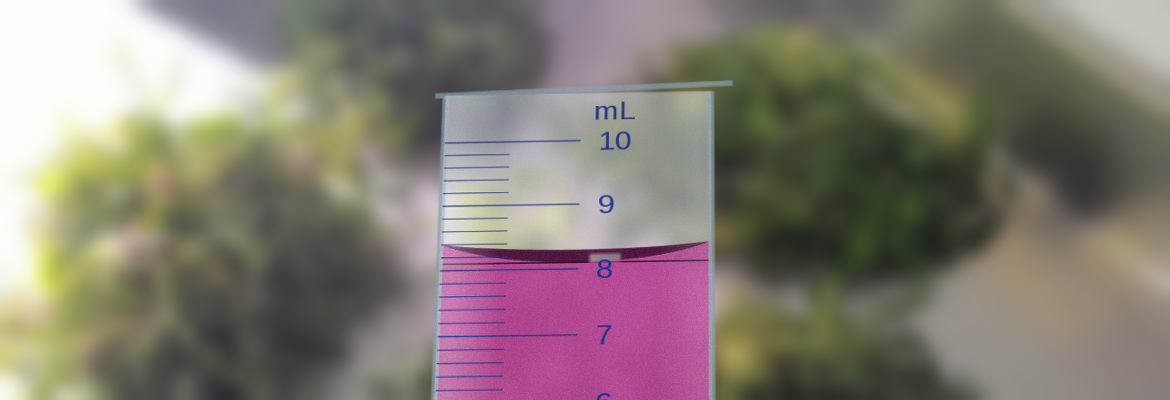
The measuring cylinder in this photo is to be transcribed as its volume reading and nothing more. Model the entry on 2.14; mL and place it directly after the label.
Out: 8.1; mL
